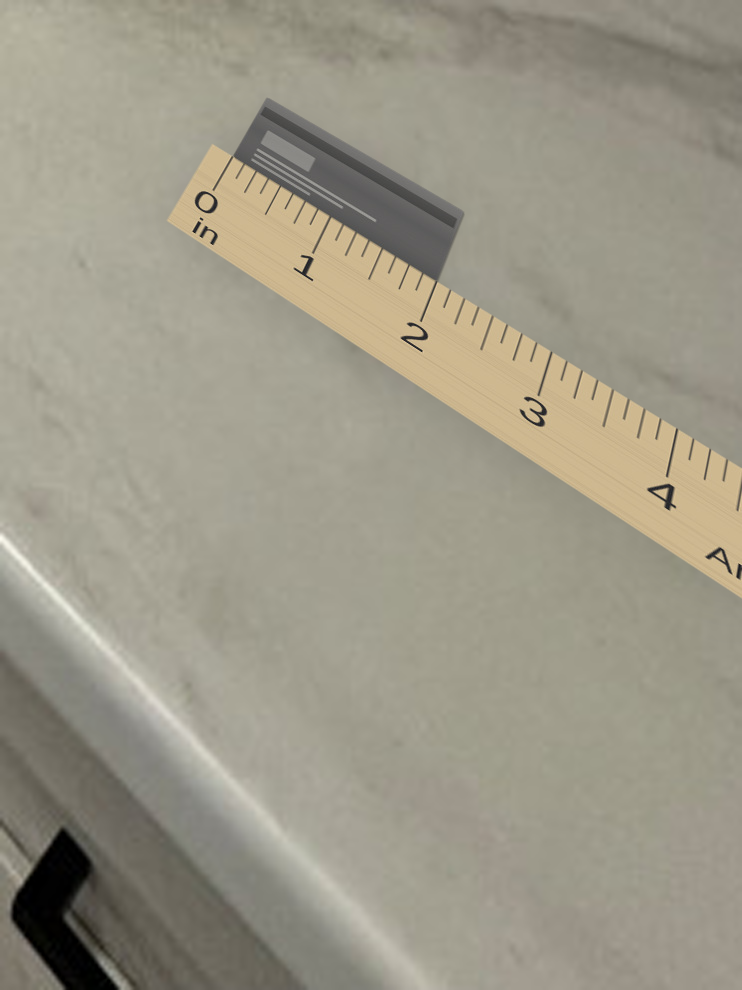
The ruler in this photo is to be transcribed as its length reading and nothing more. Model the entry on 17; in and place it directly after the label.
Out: 2; in
